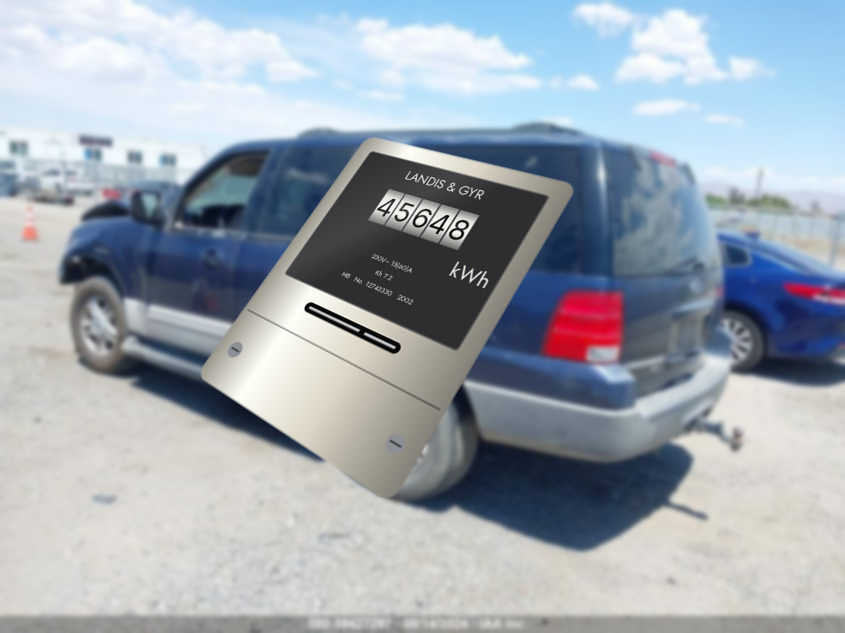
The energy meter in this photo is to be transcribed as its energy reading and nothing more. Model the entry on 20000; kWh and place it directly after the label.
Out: 45648; kWh
